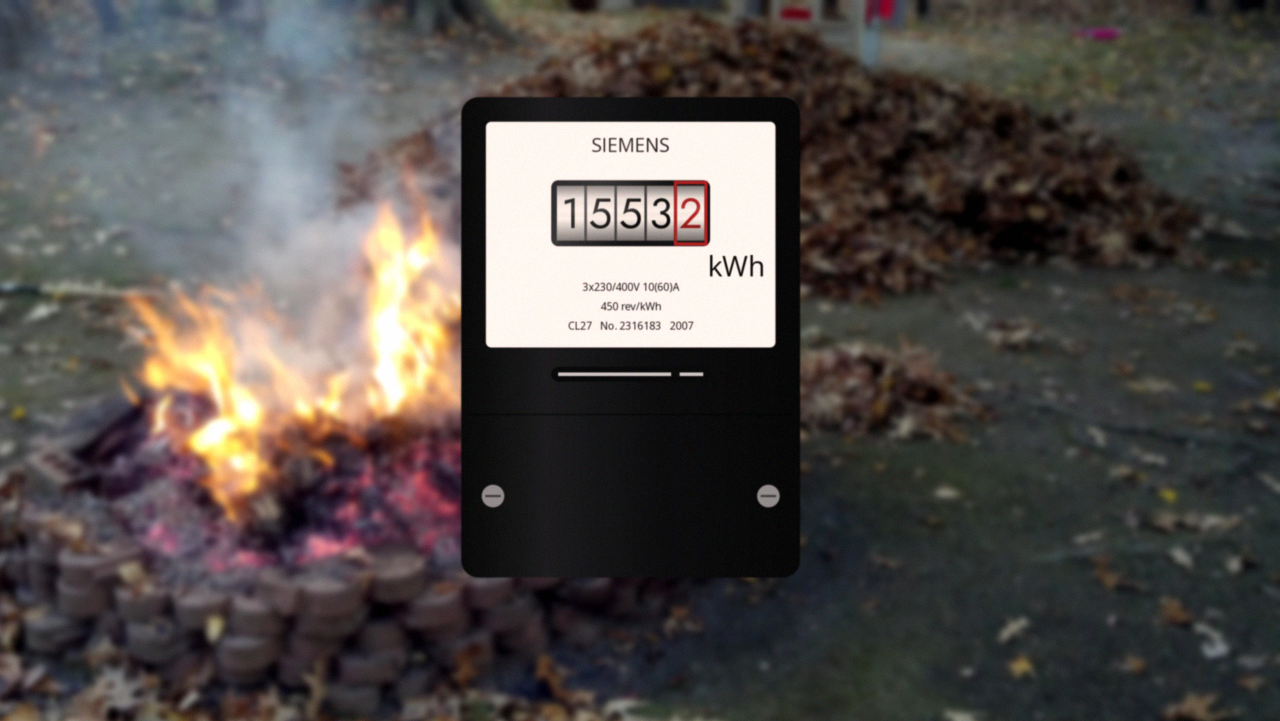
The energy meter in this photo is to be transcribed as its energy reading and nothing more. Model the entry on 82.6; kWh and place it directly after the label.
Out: 1553.2; kWh
